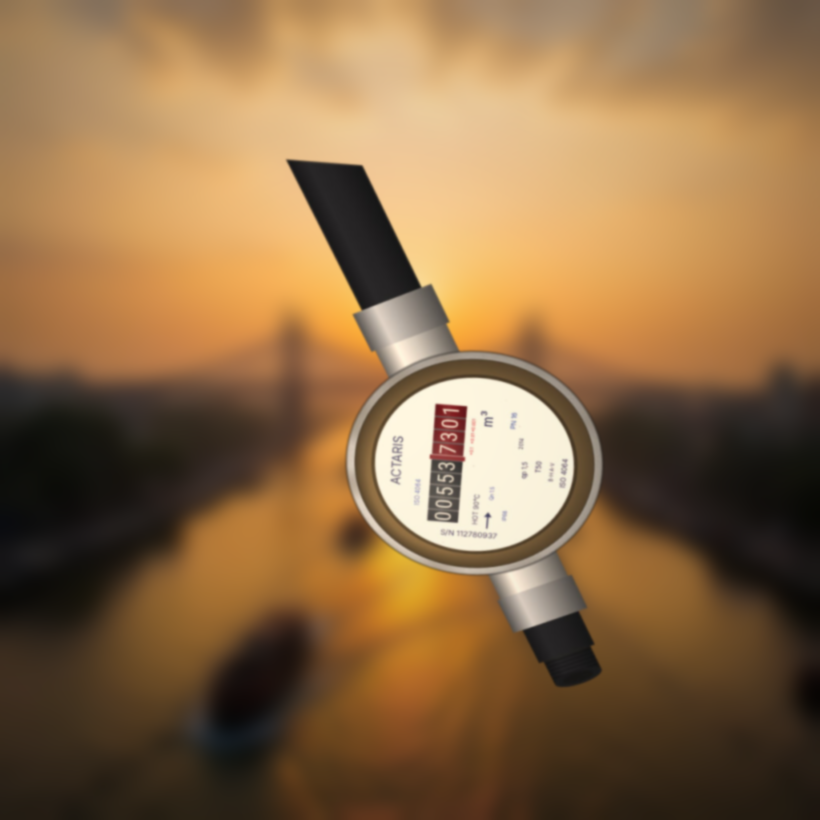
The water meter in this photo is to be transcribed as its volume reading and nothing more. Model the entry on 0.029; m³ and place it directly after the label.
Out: 553.7301; m³
